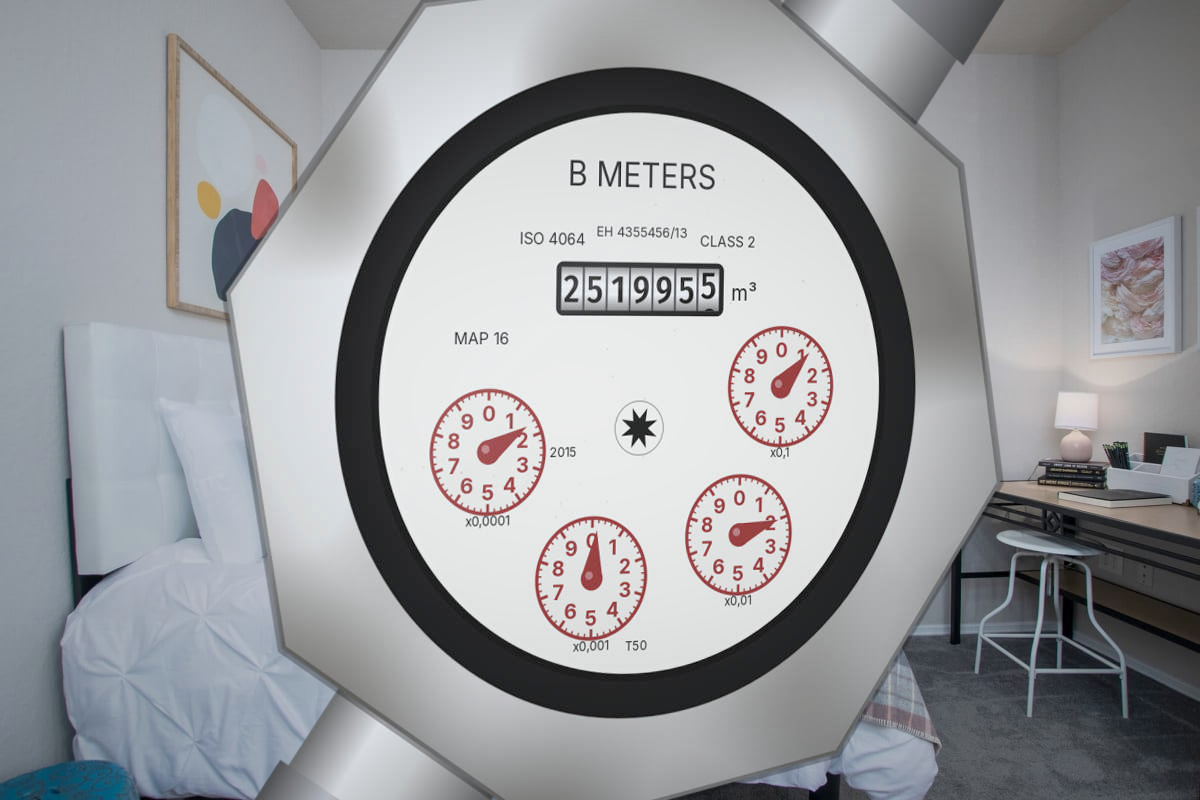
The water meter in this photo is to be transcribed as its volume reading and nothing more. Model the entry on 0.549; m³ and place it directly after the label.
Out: 2519955.1201; m³
